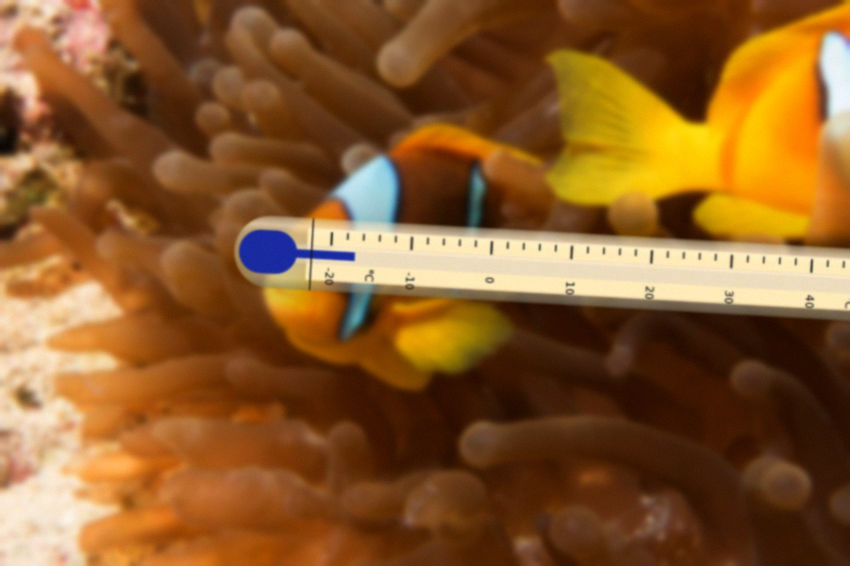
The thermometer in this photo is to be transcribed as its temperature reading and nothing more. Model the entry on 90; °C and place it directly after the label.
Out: -17; °C
